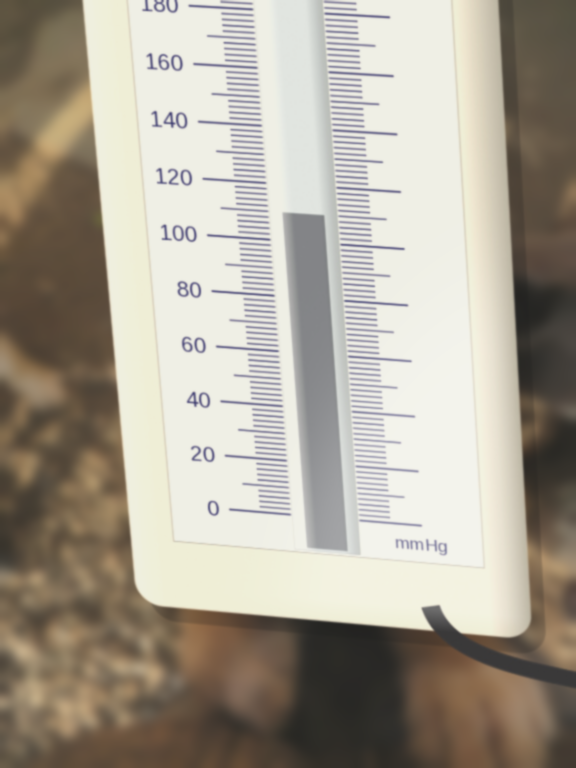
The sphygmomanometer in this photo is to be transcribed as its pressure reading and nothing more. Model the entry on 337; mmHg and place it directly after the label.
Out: 110; mmHg
